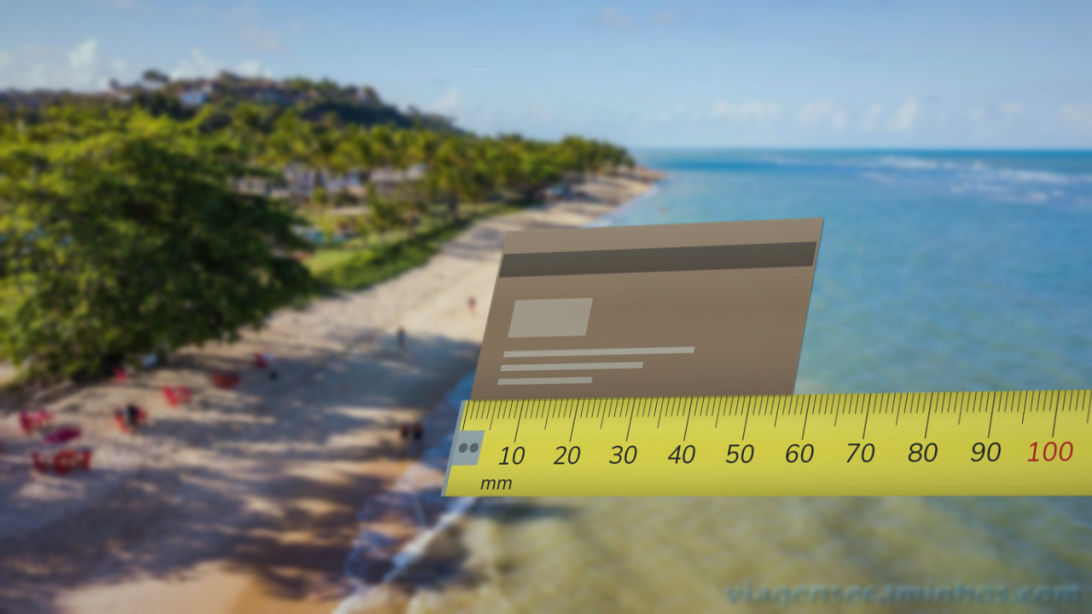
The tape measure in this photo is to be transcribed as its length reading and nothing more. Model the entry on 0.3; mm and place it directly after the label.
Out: 57; mm
